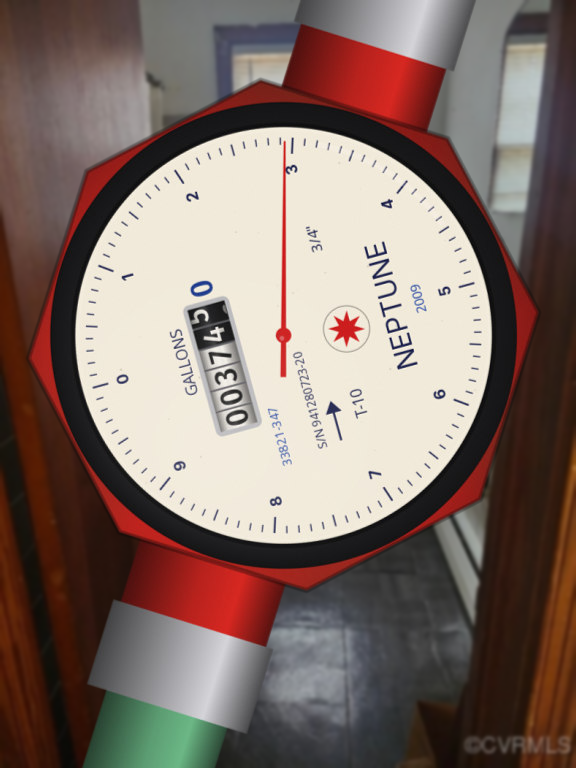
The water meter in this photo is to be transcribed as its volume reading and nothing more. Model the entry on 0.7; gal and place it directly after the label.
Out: 37452.9; gal
